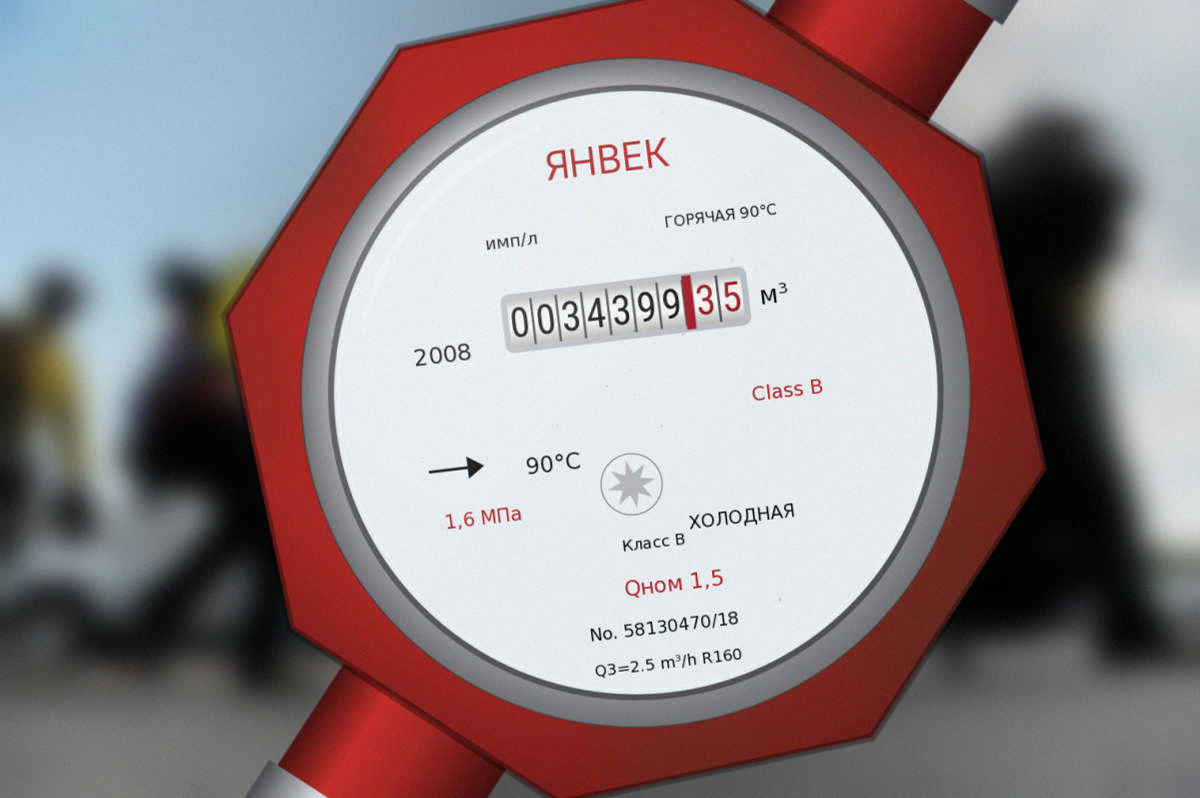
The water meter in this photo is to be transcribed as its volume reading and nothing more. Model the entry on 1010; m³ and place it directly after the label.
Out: 34399.35; m³
